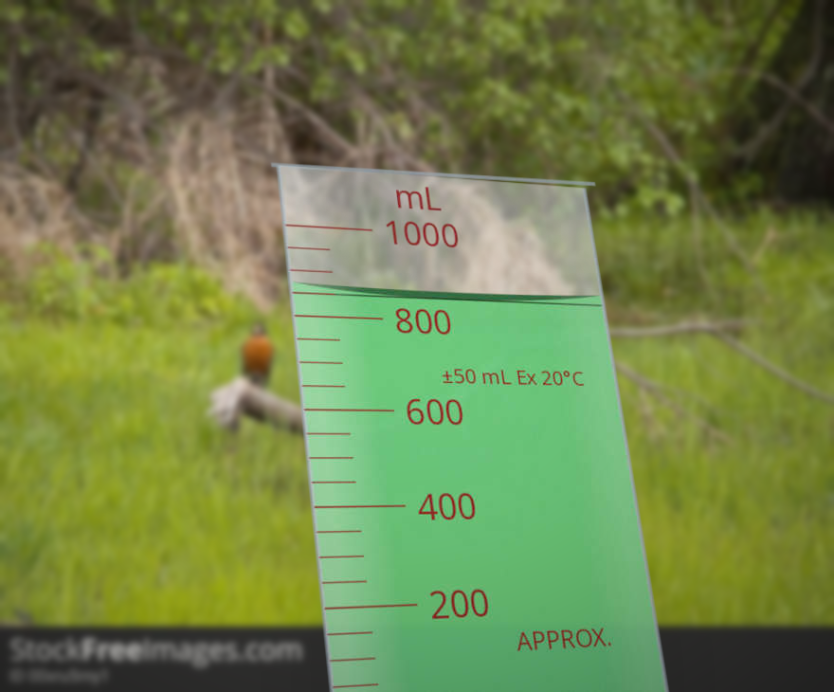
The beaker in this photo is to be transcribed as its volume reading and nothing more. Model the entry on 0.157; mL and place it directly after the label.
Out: 850; mL
